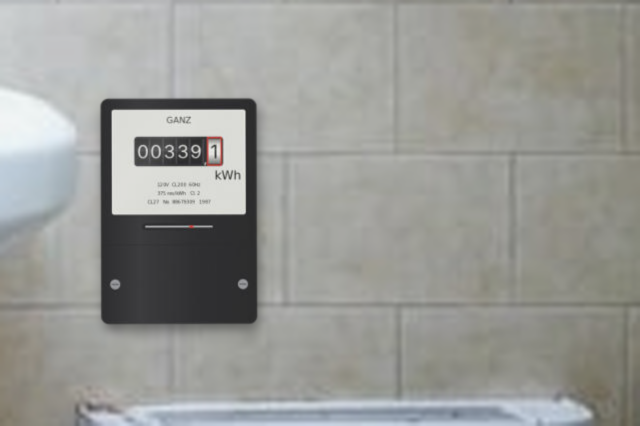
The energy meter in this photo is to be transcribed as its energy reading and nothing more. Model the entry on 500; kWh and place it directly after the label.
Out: 339.1; kWh
